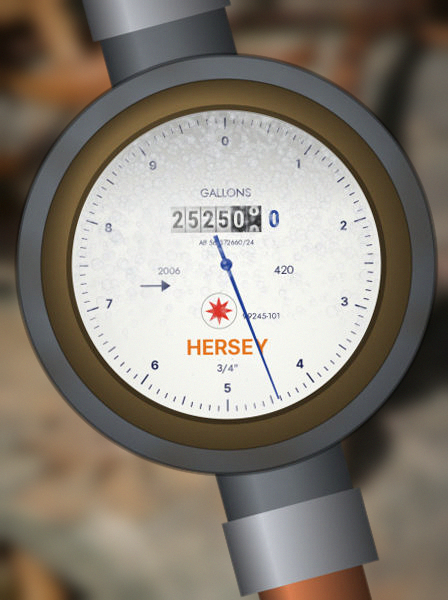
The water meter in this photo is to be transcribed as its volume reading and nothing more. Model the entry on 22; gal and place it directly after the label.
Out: 2525084.4; gal
